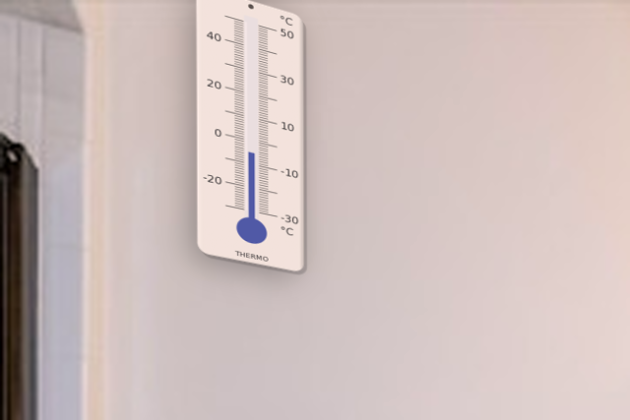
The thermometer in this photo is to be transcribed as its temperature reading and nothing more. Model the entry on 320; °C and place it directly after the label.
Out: -5; °C
